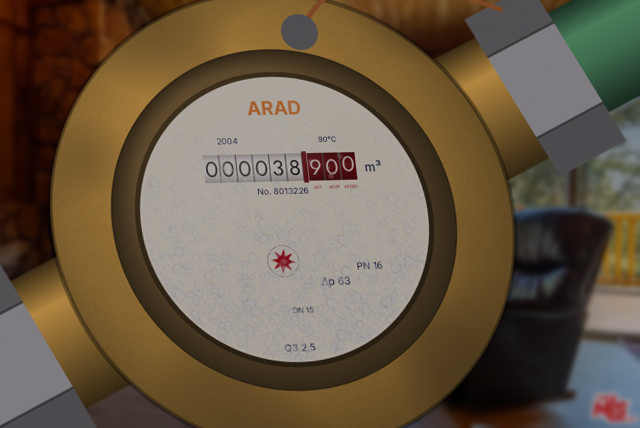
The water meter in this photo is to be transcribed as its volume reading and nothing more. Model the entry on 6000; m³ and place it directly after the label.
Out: 38.900; m³
